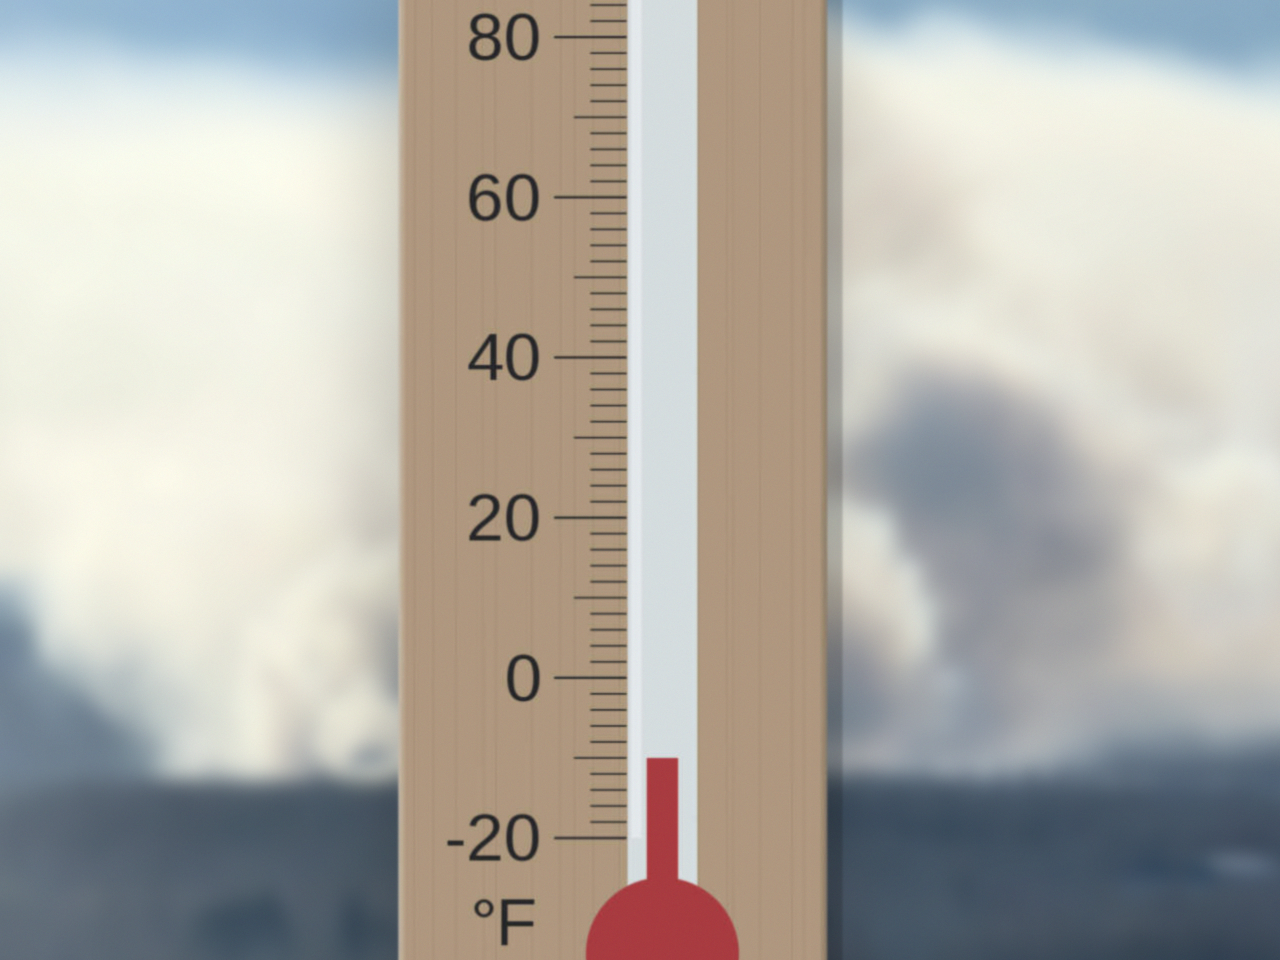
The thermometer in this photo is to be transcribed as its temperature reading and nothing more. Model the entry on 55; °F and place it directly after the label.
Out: -10; °F
